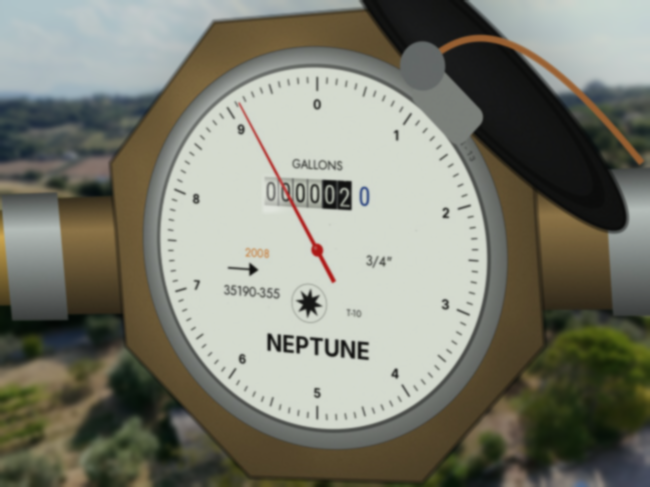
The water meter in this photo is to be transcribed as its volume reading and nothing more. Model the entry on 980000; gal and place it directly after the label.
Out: 19.1; gal
